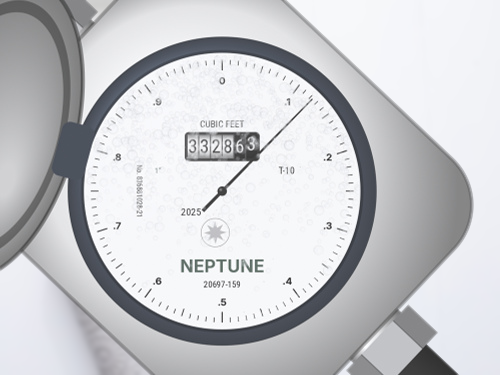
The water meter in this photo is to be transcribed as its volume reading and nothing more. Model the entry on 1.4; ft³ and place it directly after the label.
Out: 332863.12; ft³
